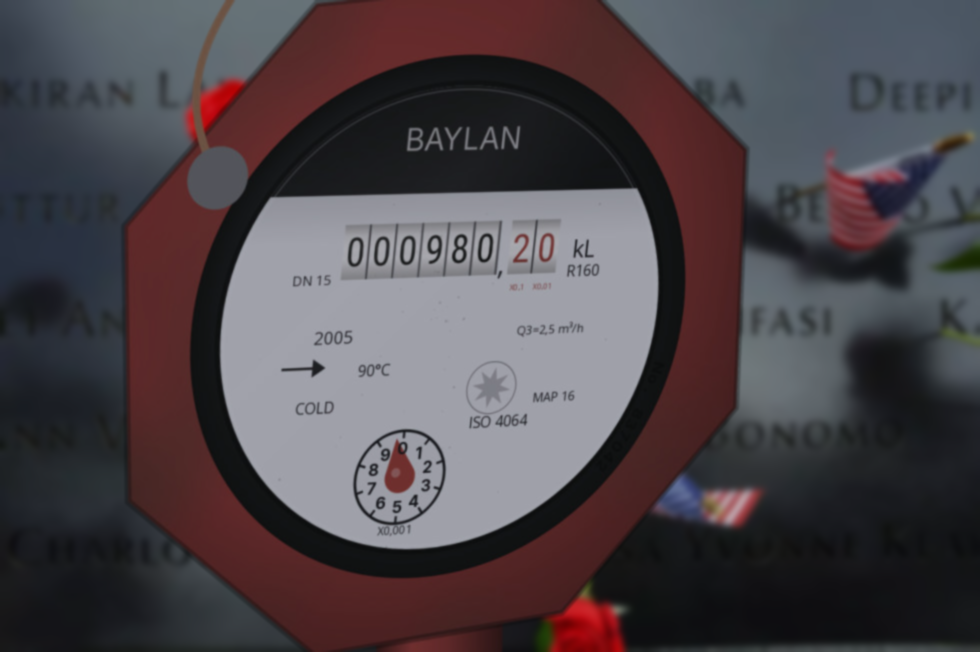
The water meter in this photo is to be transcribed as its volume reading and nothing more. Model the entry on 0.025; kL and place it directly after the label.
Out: 980.199; kL
